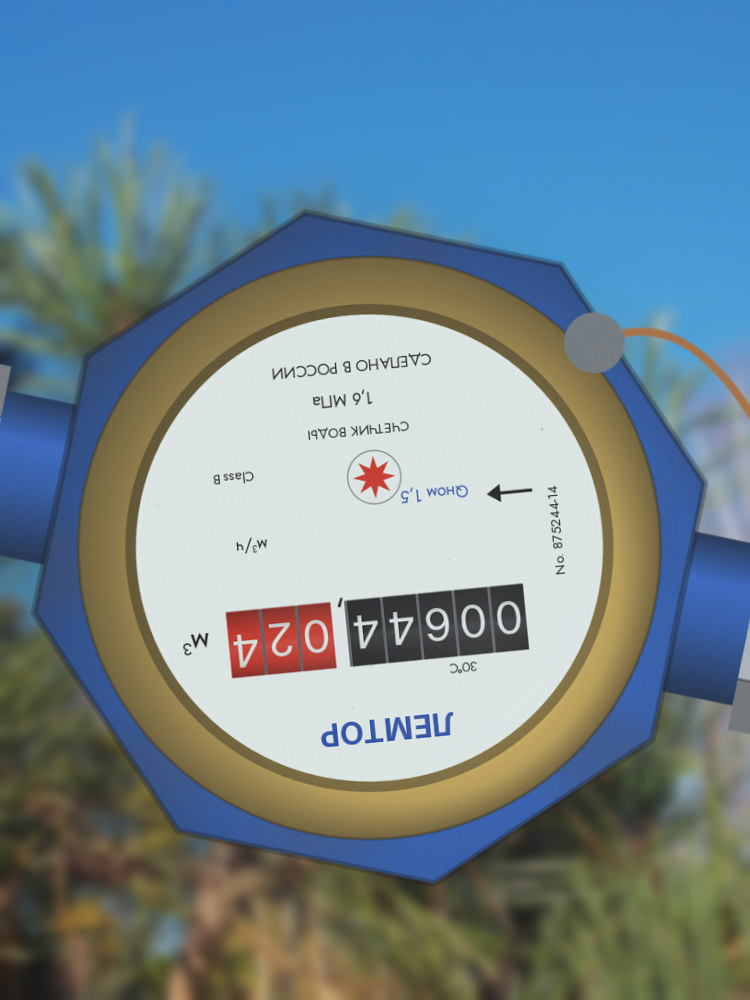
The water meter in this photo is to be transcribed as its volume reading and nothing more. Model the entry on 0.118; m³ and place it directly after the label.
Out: 644.024; m³
